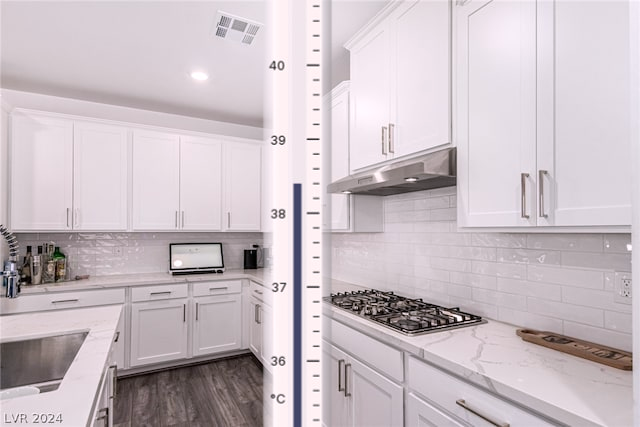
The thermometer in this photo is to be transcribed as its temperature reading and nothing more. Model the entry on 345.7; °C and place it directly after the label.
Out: 38.4; °C
